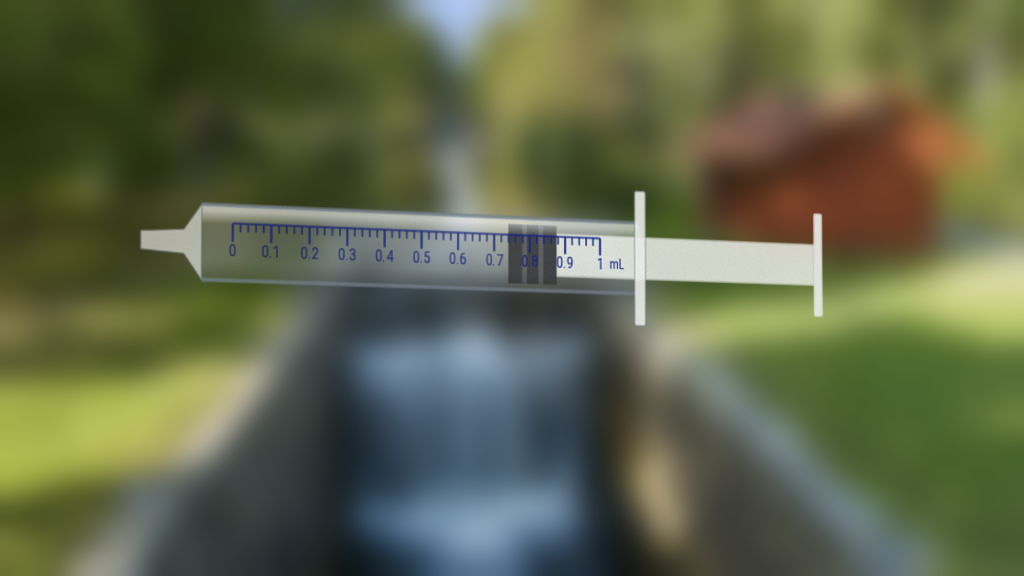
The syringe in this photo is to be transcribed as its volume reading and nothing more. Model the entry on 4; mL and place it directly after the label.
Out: 0.74; mL
